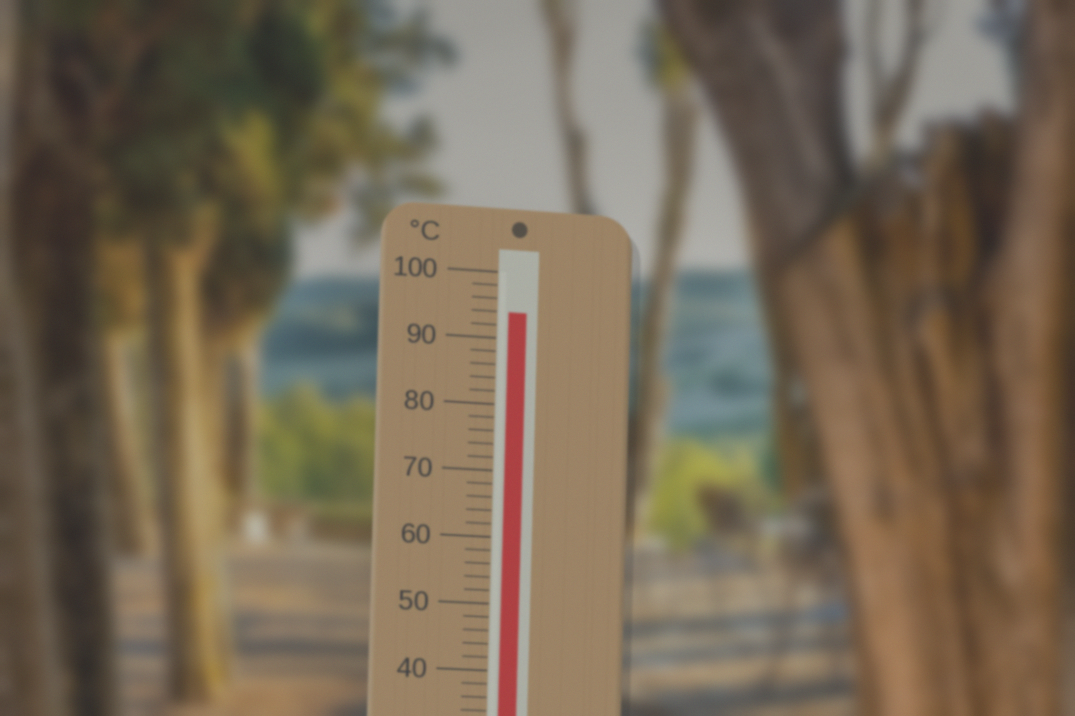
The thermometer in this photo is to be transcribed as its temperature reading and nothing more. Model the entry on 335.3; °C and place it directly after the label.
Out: 94; °C
